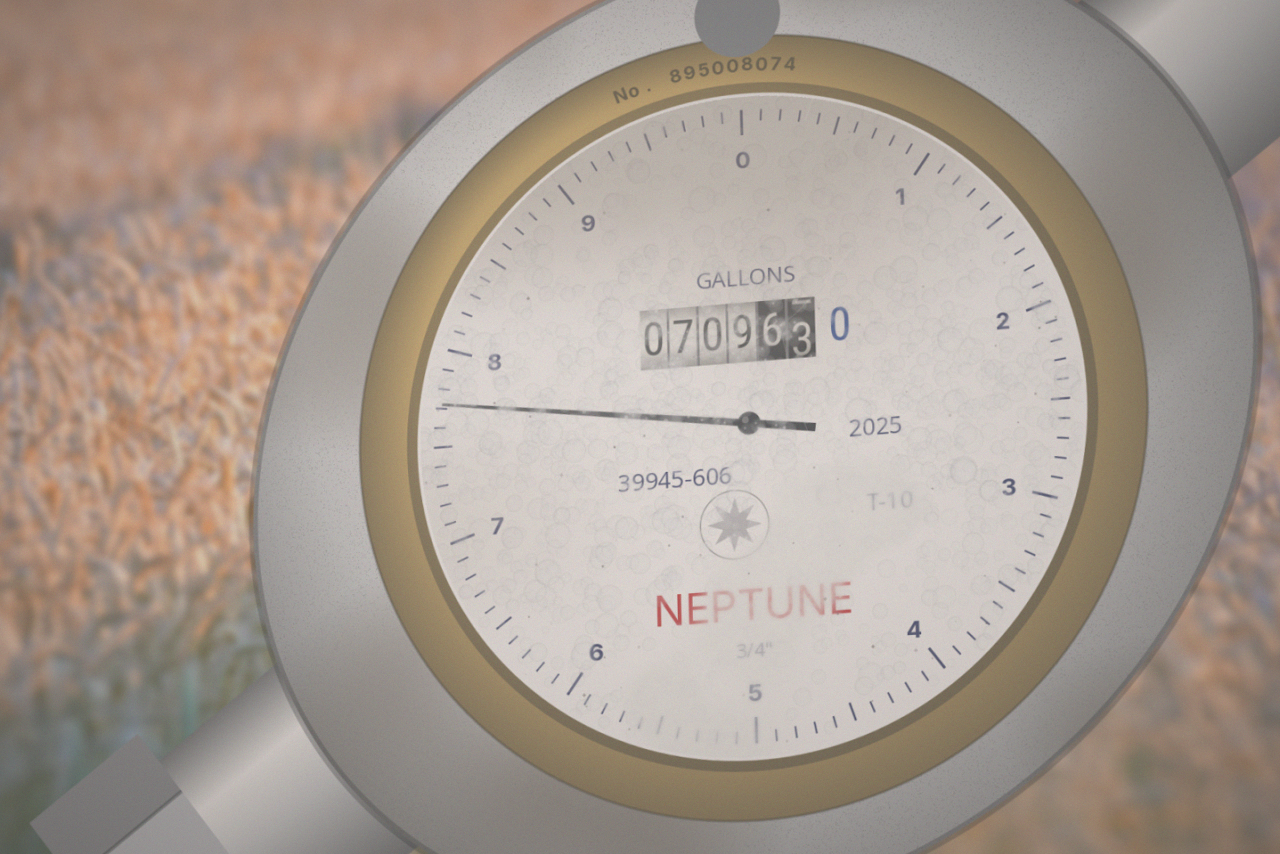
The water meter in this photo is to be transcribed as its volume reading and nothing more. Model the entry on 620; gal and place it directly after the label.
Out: 709627.7; gal
